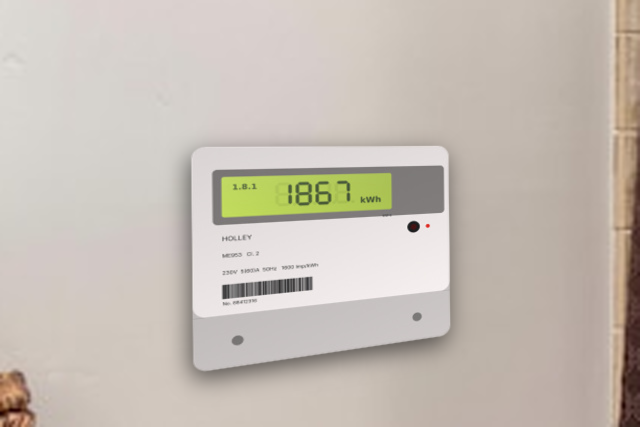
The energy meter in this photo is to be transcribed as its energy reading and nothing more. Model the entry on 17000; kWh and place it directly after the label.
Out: 1867; kWh
